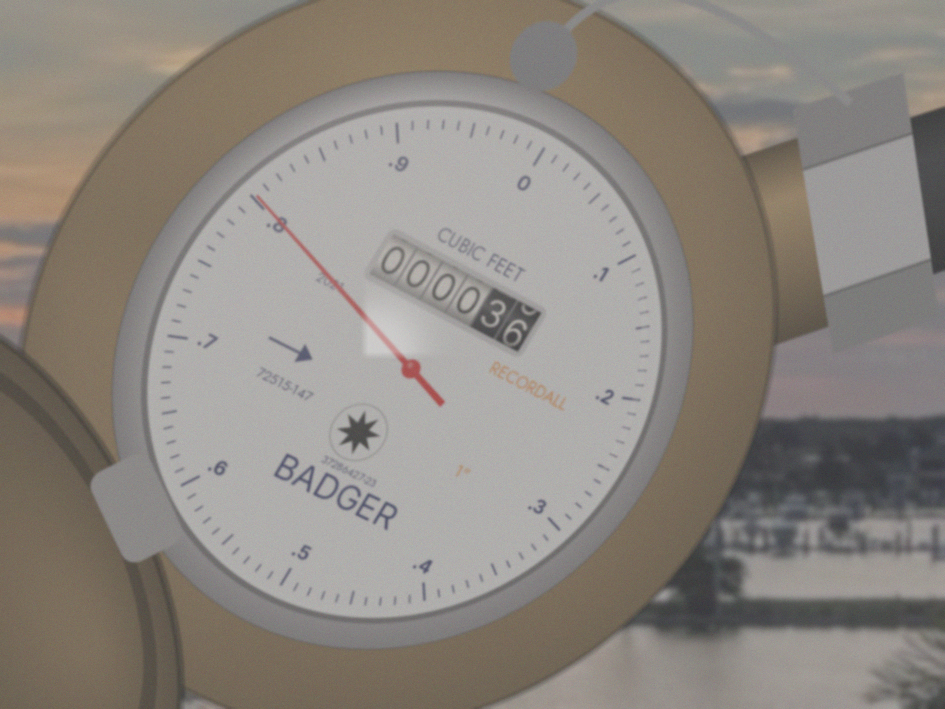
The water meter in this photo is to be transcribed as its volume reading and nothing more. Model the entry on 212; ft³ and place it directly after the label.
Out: 35.80; ft³
